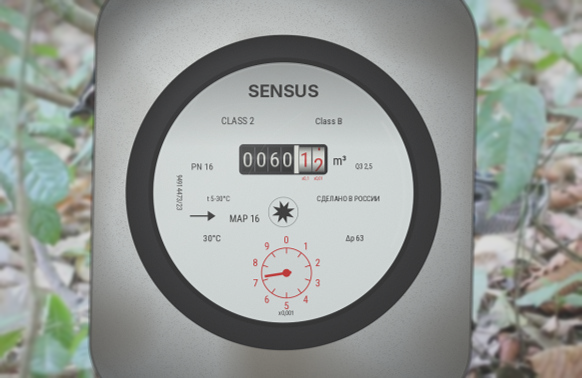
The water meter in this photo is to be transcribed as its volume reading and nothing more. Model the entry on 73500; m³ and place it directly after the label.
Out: 60.117; m³
